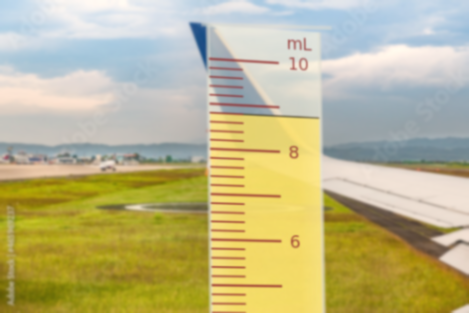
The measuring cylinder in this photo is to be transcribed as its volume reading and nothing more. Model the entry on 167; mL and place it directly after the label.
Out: 8.8; mL
